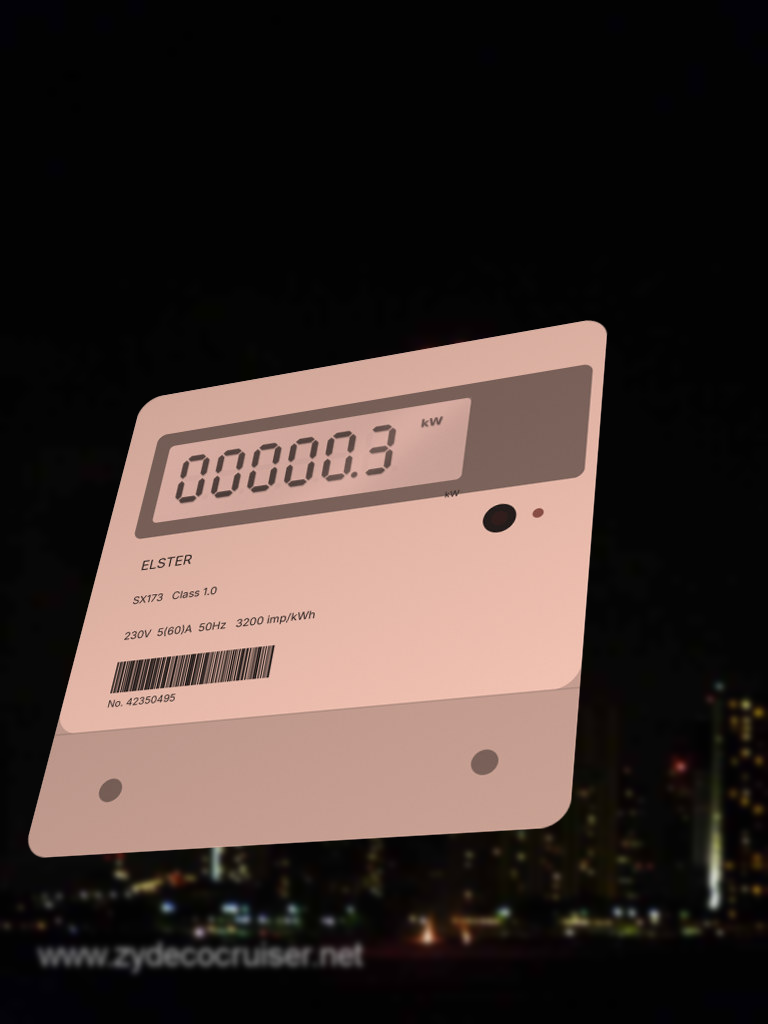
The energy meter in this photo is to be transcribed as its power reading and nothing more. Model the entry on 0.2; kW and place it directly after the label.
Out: 0.3; kW
